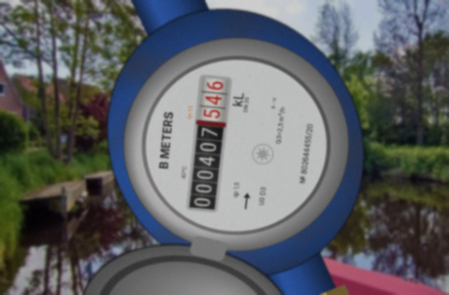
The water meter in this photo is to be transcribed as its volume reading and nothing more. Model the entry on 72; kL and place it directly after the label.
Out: 407.546; kL
